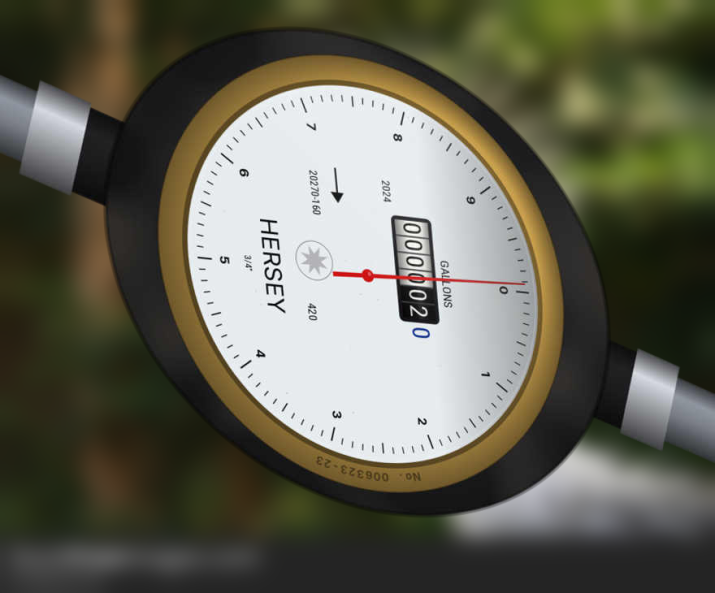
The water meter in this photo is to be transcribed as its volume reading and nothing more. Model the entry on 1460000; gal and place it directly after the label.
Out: 19.9; gal
